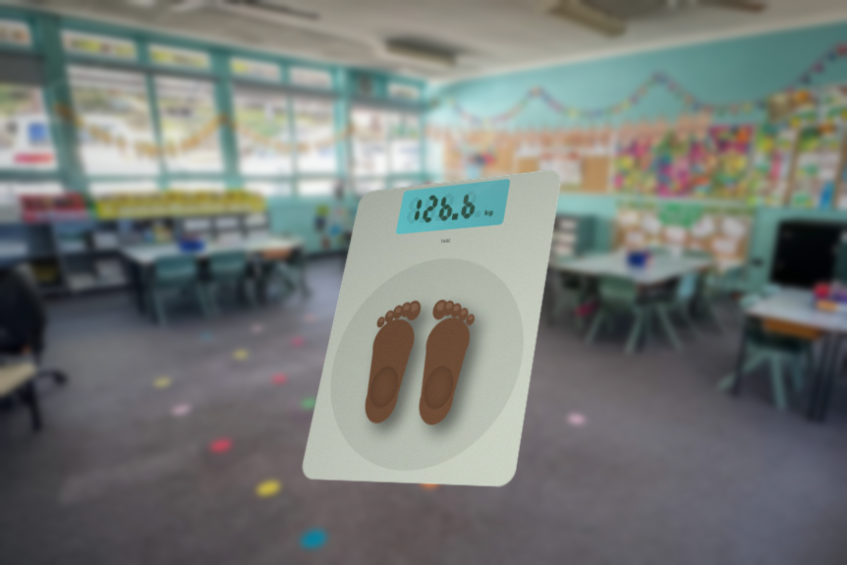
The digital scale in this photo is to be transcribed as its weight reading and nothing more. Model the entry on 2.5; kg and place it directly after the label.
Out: 126.6; kg
